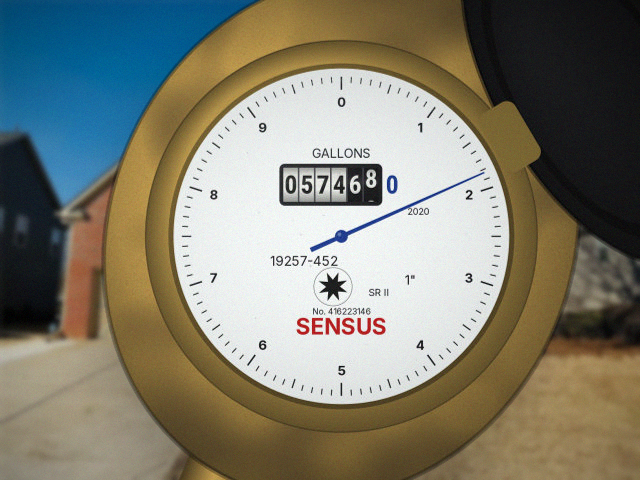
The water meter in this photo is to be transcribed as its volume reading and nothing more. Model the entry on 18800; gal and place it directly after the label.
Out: 574681.8; gal
